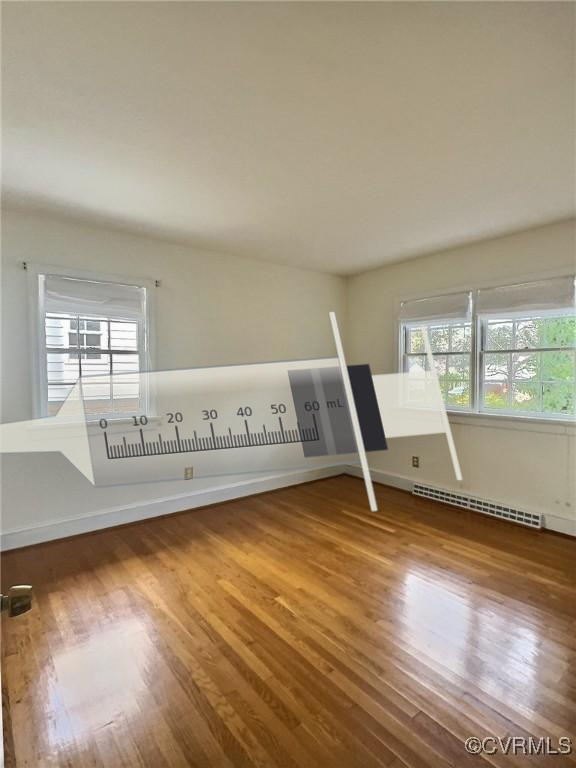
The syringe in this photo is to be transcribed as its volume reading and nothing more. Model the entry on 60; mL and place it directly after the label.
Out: 55; mL
